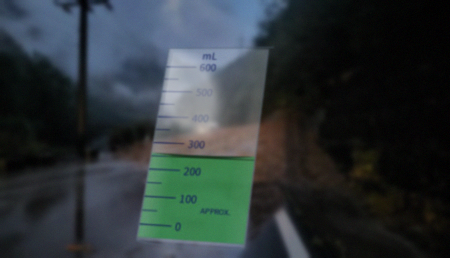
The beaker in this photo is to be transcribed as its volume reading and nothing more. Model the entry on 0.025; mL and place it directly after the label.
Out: 250; mL
